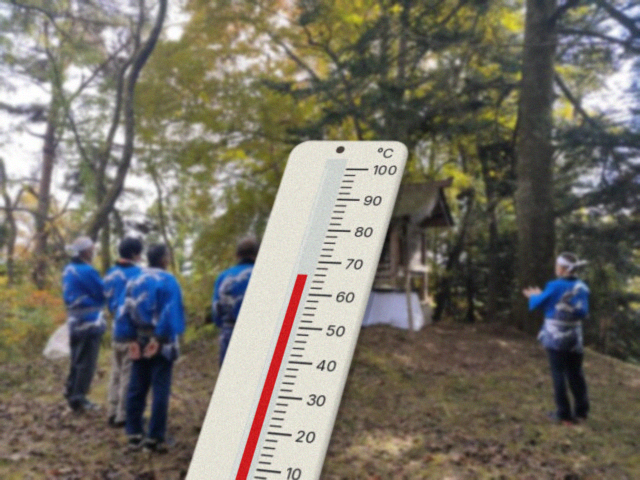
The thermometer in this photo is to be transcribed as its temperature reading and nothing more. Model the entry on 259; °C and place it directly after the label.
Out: 66; °C
